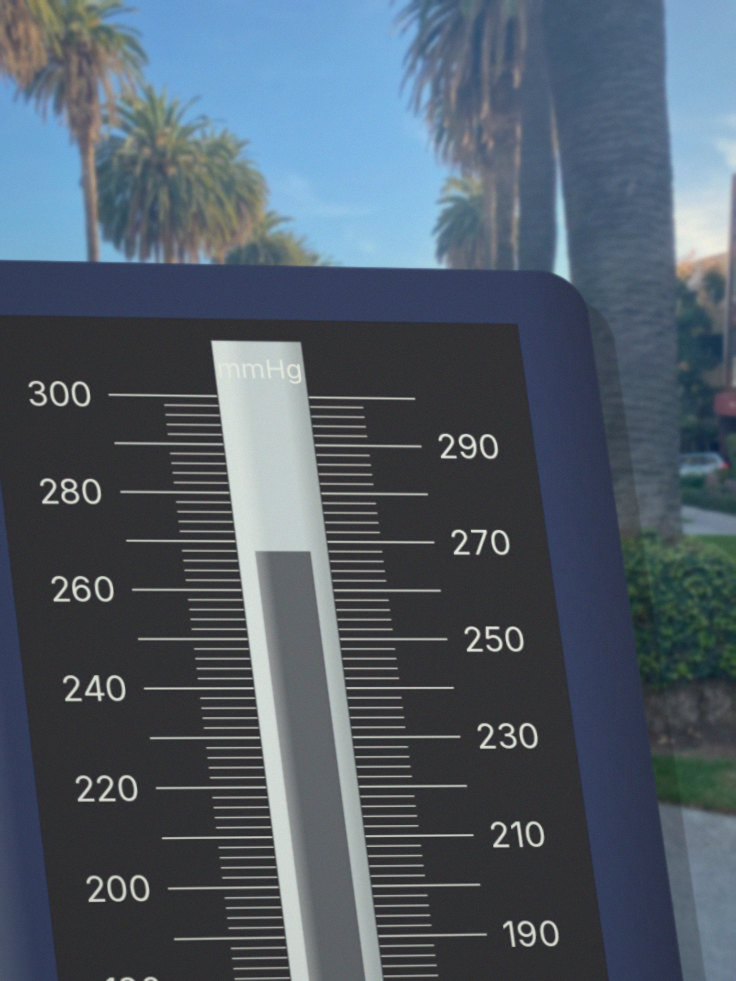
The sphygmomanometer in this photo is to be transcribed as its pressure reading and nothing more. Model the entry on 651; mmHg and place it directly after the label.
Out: 268; mmHg
